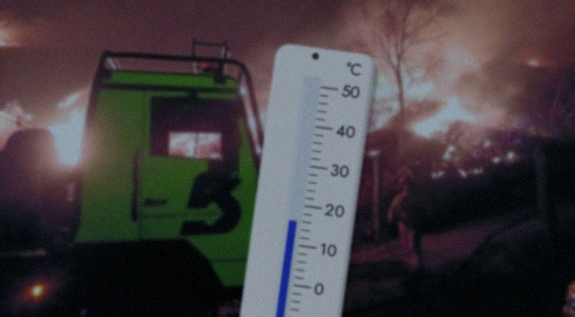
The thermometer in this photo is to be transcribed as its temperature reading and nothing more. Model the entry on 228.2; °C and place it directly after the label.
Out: 16; °C
